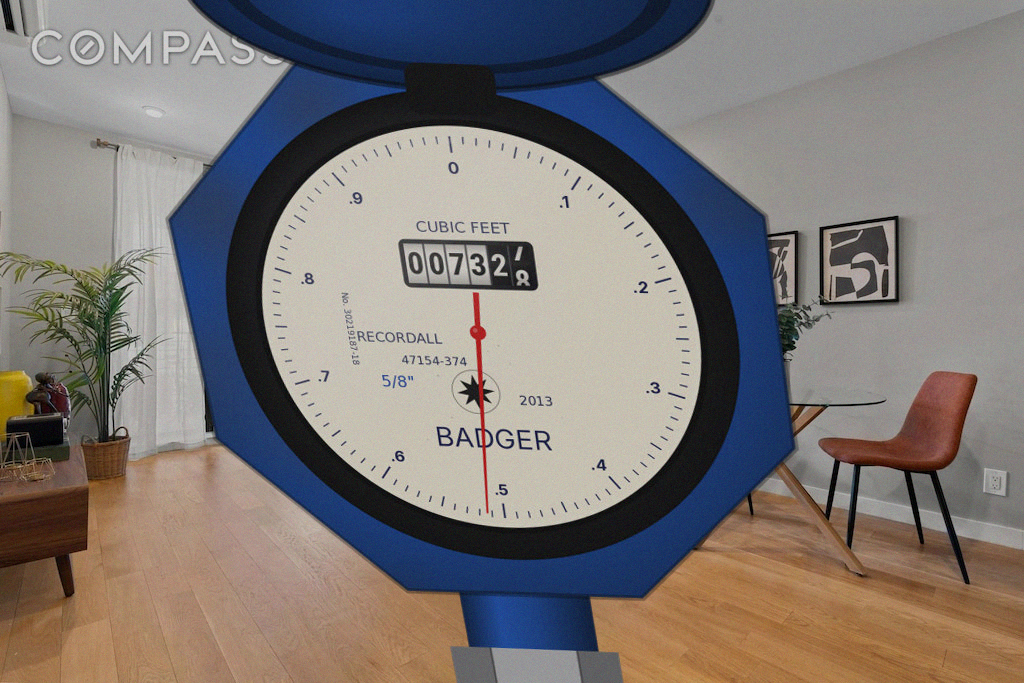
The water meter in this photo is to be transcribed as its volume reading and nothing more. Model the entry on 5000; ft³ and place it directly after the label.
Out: 7327.51; ft³
